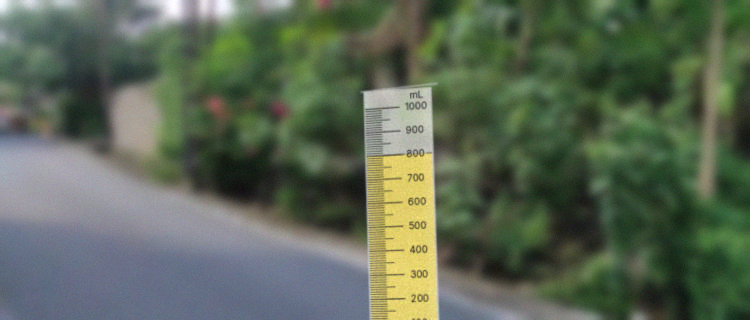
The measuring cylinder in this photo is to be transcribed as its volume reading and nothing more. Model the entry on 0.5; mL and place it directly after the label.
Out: 800; mL
